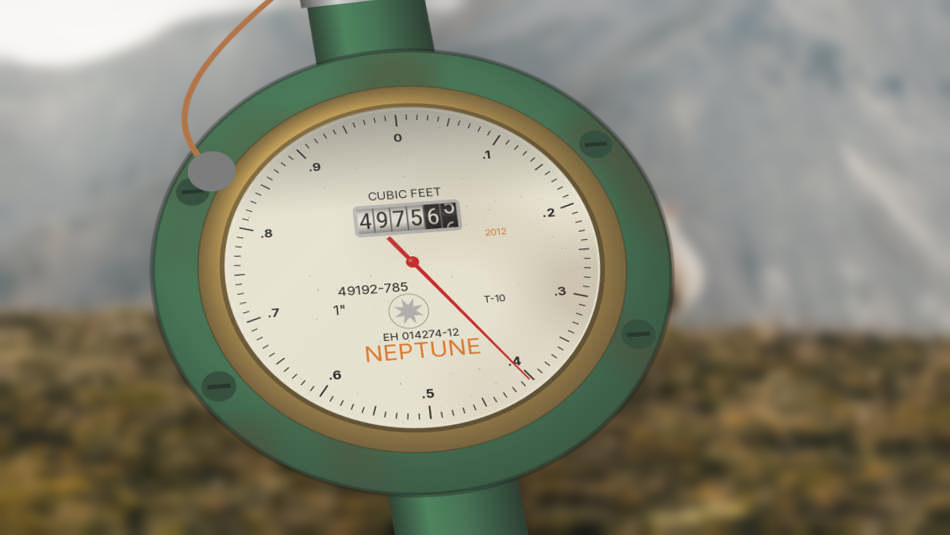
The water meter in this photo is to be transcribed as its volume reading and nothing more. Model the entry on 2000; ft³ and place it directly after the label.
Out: 497565.40; ft³
